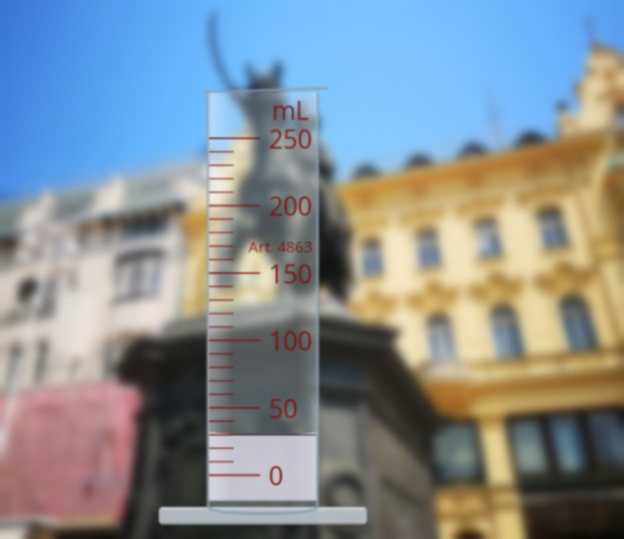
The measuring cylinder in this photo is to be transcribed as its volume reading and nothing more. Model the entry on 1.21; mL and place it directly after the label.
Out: 30; mL
